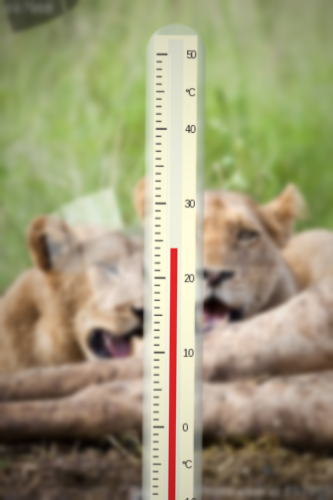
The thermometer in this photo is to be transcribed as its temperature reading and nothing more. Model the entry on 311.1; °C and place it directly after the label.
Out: 24; °C
